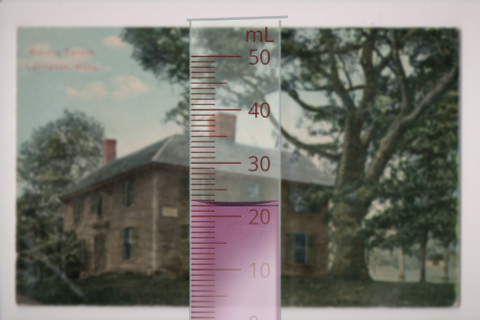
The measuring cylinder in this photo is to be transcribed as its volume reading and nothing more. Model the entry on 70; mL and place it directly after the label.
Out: 22; mL
